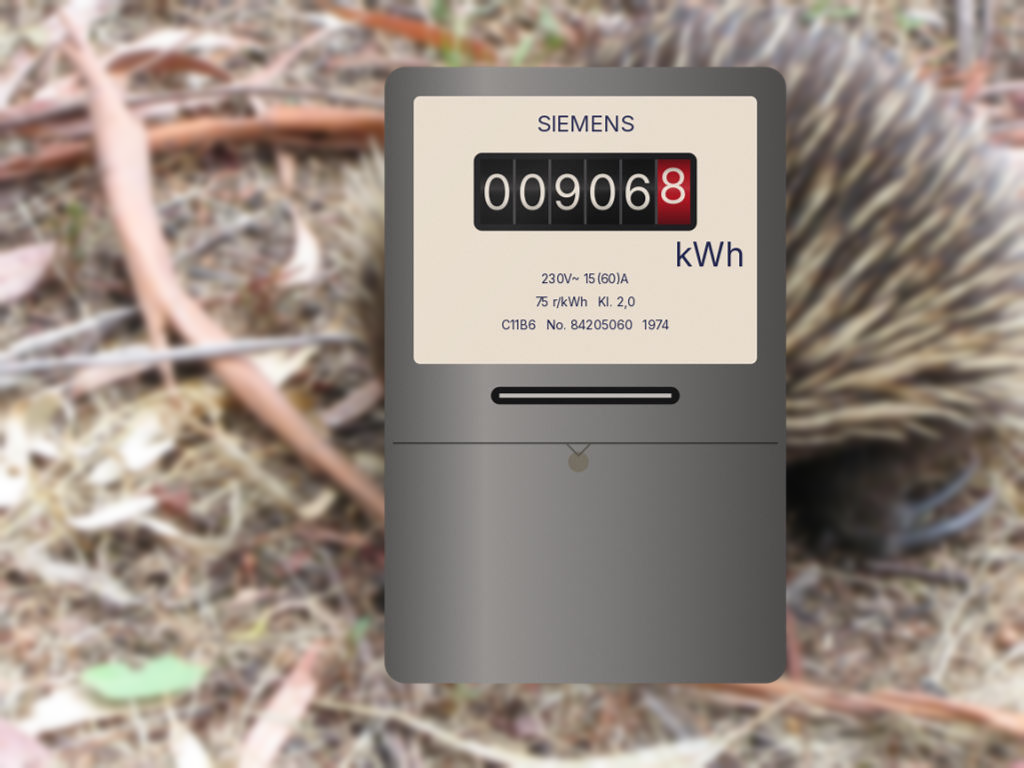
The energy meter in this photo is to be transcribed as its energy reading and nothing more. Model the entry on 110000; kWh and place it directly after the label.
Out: 906.8; kWh
